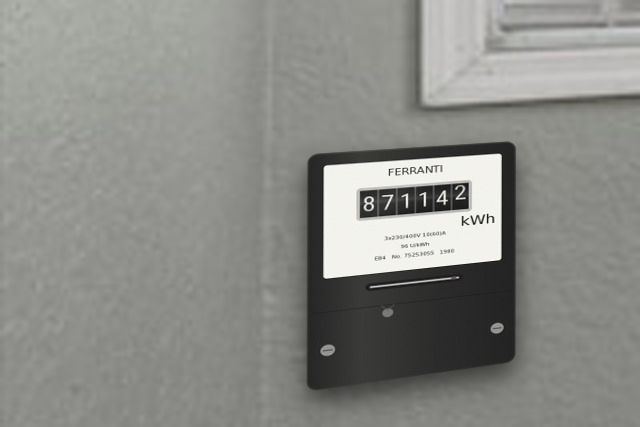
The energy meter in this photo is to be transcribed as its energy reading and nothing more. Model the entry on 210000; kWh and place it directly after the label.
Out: 871142; kWh
